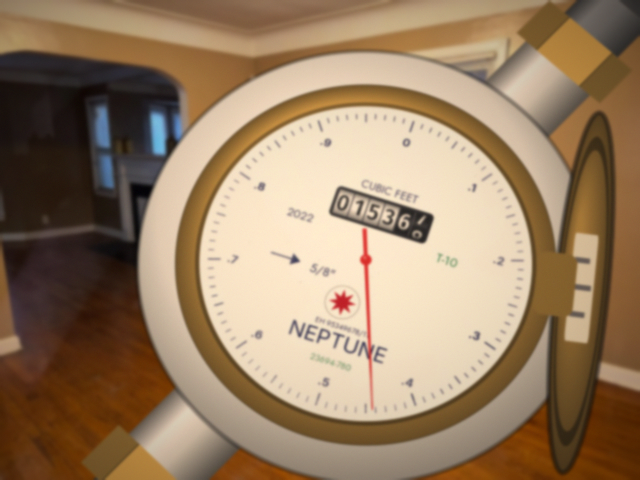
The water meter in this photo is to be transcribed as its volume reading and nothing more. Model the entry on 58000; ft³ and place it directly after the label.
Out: 15367.44; ft³
